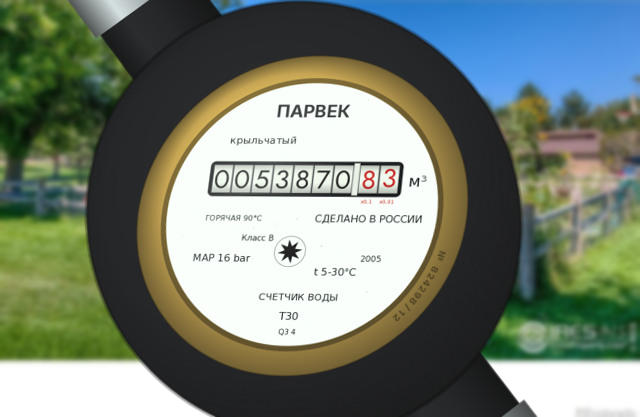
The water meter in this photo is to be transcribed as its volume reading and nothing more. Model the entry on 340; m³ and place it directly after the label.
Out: 53870.83; m³
